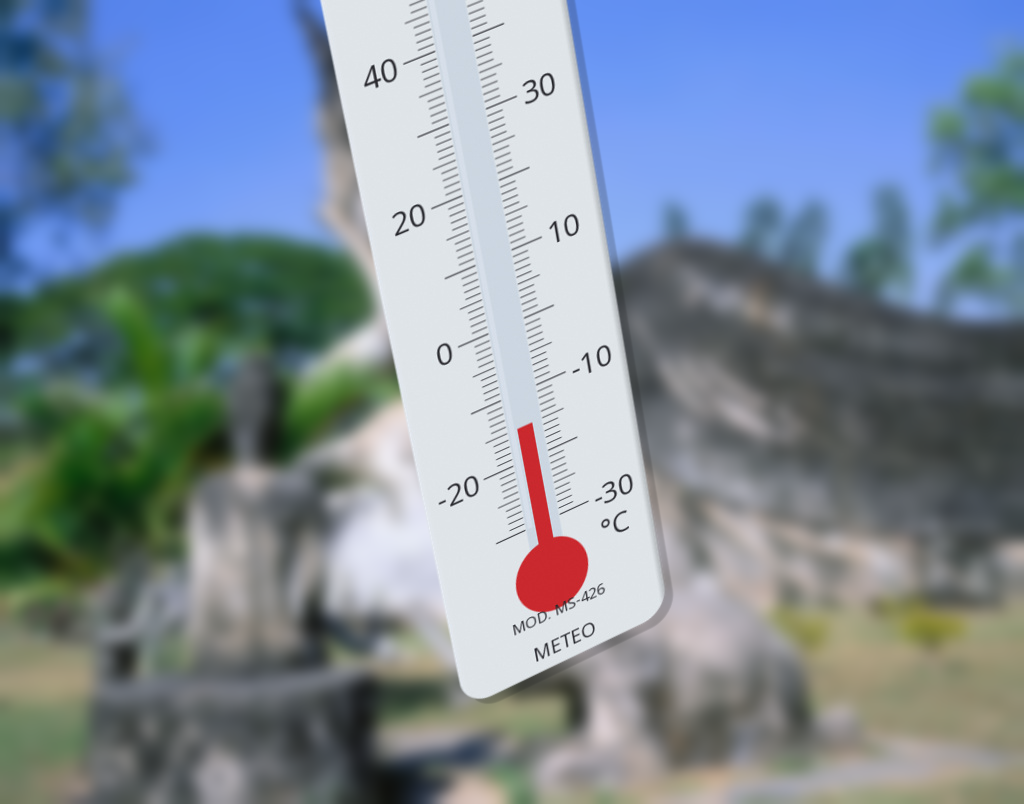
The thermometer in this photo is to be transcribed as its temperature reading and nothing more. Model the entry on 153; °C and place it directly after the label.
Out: -15; °C
